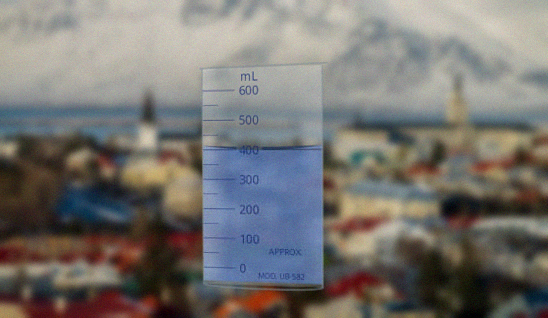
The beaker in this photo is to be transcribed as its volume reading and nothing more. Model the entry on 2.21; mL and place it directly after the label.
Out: 400; mL
